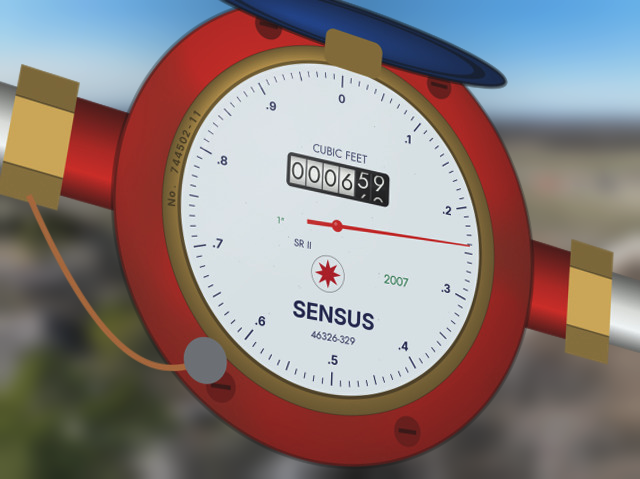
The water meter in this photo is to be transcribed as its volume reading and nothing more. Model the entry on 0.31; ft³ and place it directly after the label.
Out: 659.24; ft³
